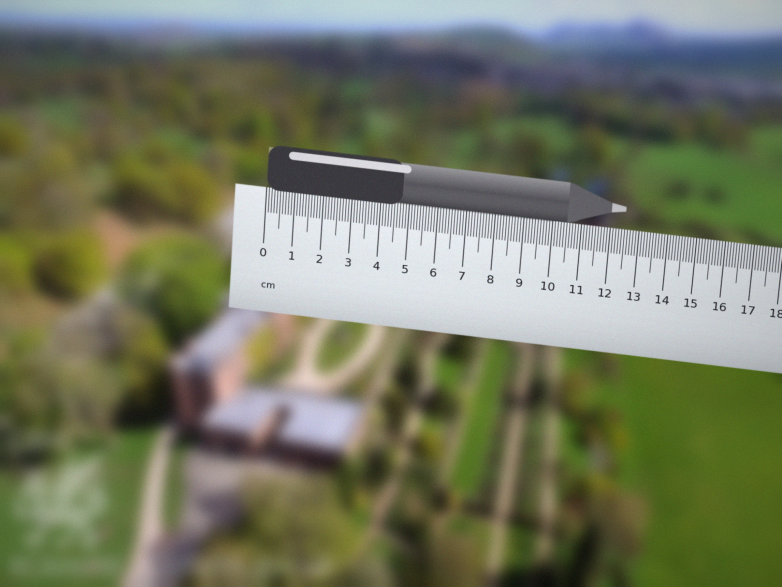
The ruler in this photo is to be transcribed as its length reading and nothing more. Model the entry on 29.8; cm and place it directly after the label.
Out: 12.5; cm
